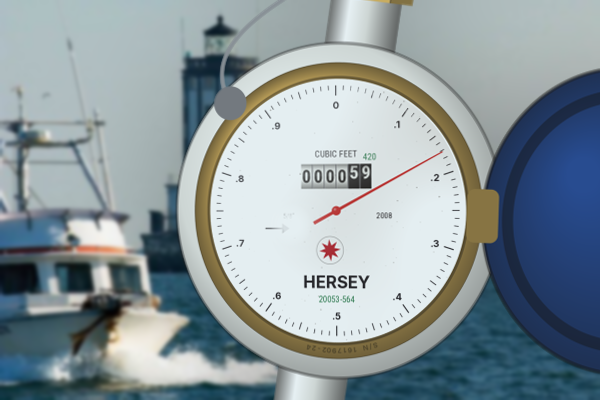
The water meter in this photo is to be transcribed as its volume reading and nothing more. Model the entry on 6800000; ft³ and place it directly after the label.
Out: 59.17; ft³
